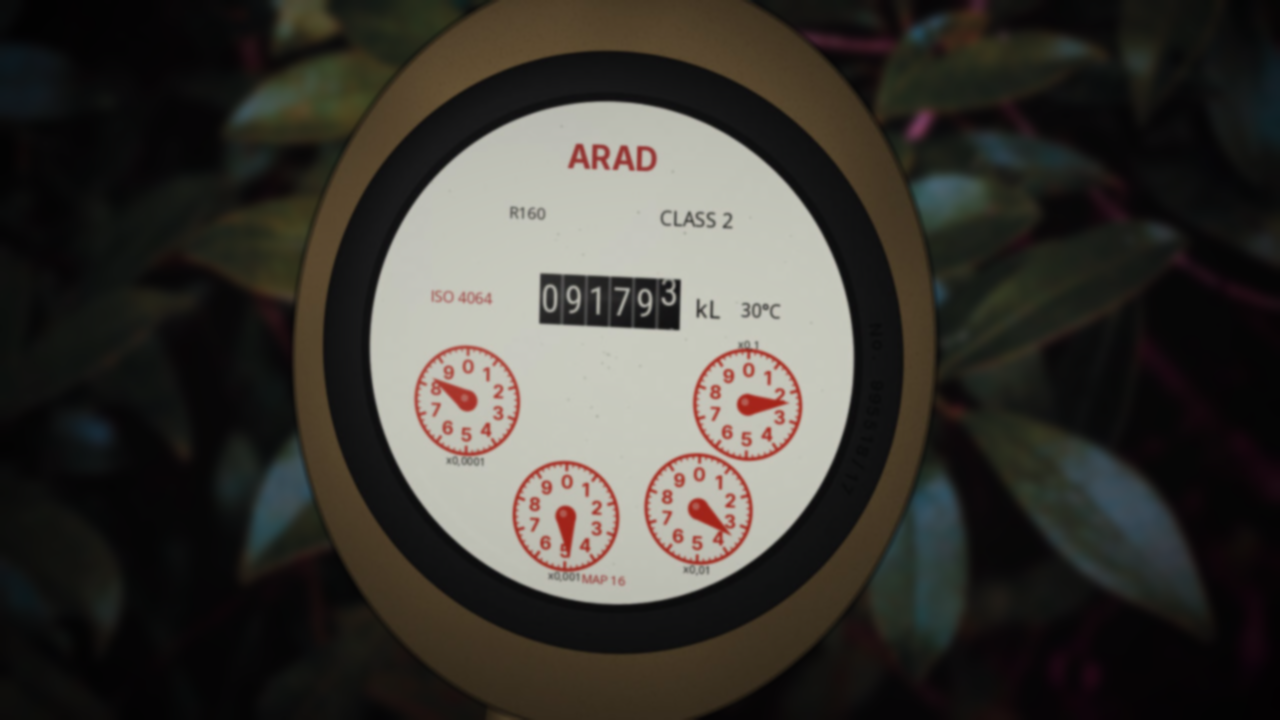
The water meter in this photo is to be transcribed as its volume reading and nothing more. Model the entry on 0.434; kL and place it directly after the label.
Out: 91793.2348; kL
